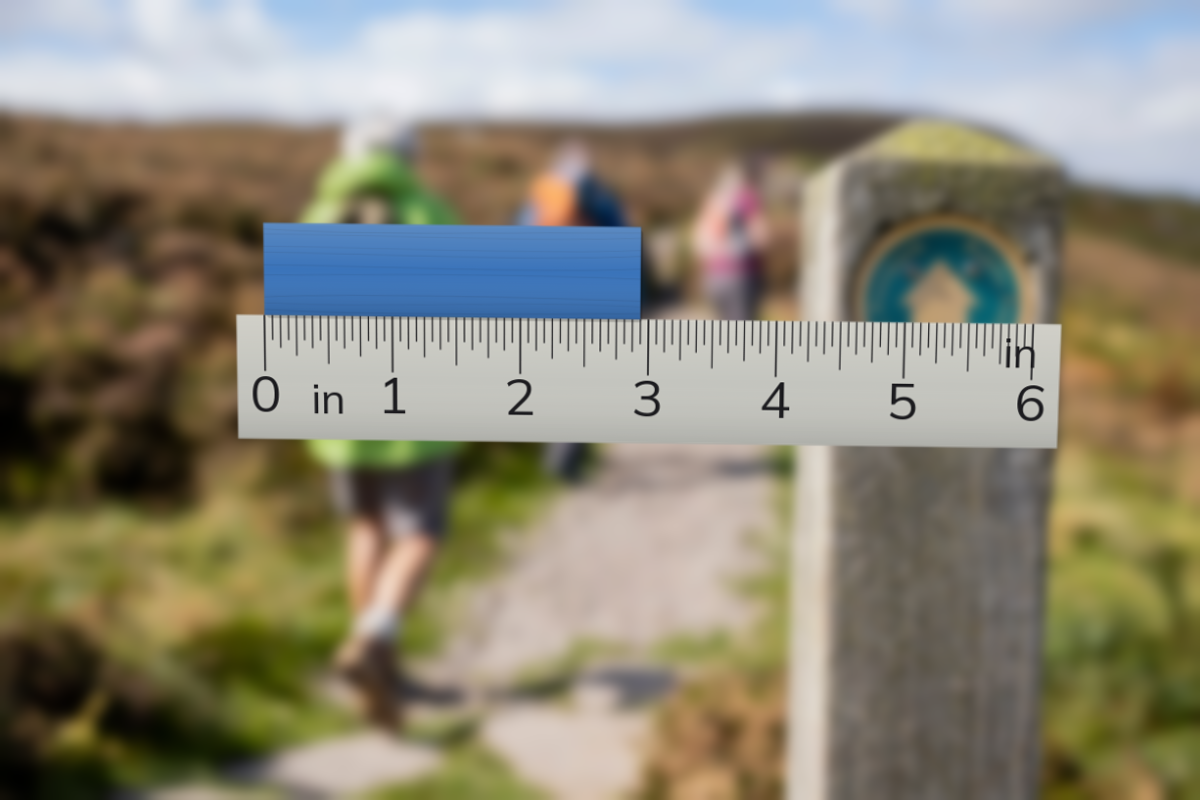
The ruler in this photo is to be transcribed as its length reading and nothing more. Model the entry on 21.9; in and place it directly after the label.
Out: 2.9375; in
